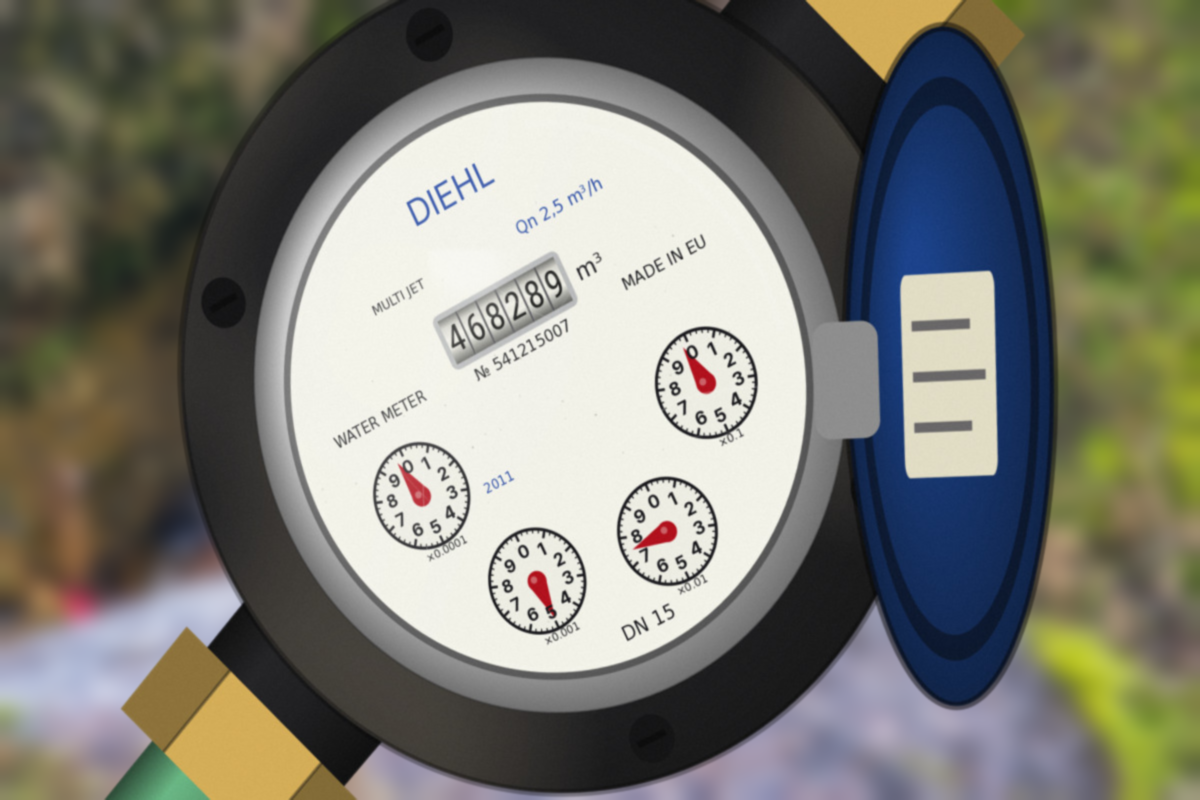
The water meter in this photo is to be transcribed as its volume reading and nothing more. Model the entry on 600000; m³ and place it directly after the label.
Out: 468288.9749; m³
